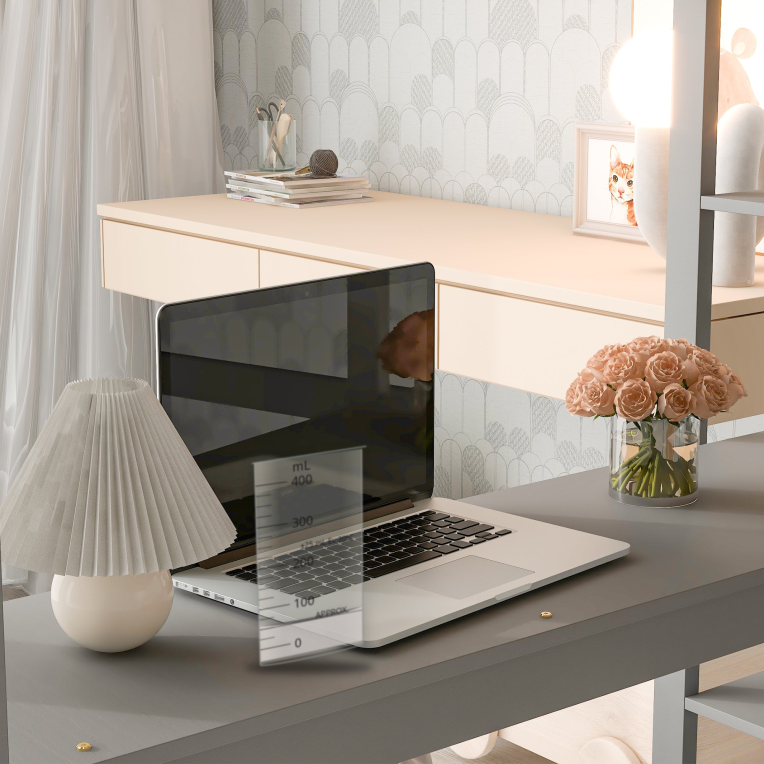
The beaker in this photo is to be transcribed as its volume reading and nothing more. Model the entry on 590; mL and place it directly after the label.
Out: 50; mL
